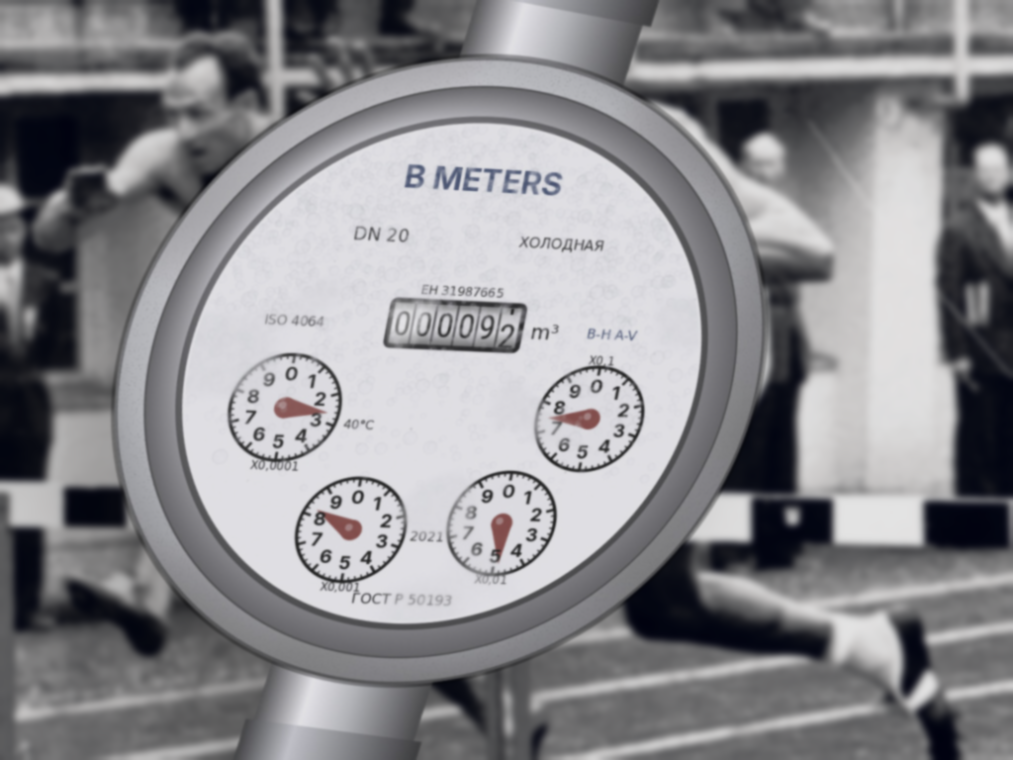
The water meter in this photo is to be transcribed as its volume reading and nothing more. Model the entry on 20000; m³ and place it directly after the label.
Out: 91.7482; m³
